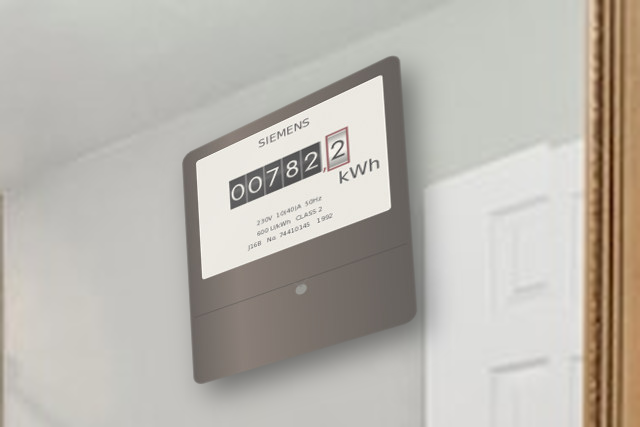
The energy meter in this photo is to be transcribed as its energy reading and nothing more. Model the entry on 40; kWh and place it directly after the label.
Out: 782.2; kWh
